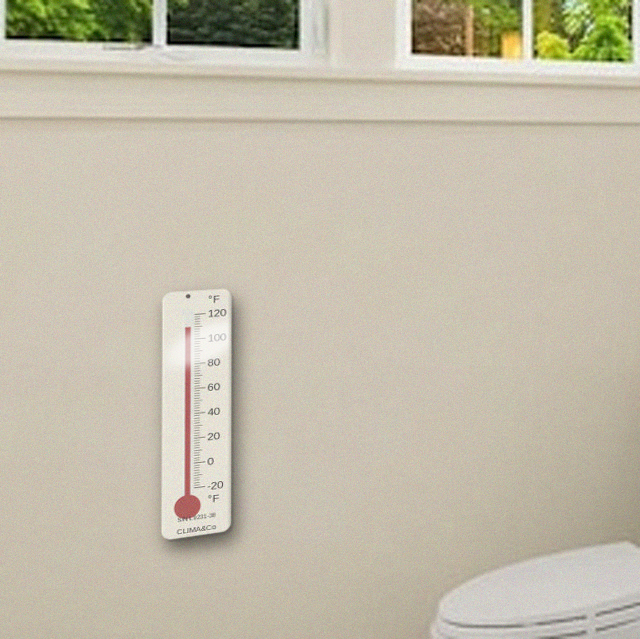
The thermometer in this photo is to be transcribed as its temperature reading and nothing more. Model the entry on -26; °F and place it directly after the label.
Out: 110; °F
